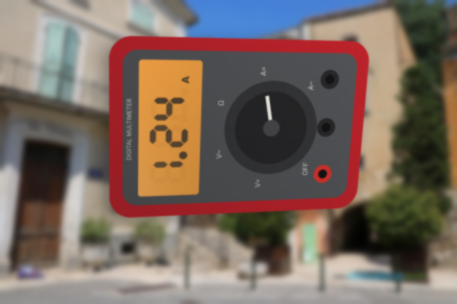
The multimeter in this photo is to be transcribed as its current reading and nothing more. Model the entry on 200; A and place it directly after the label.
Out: 1.24; A
